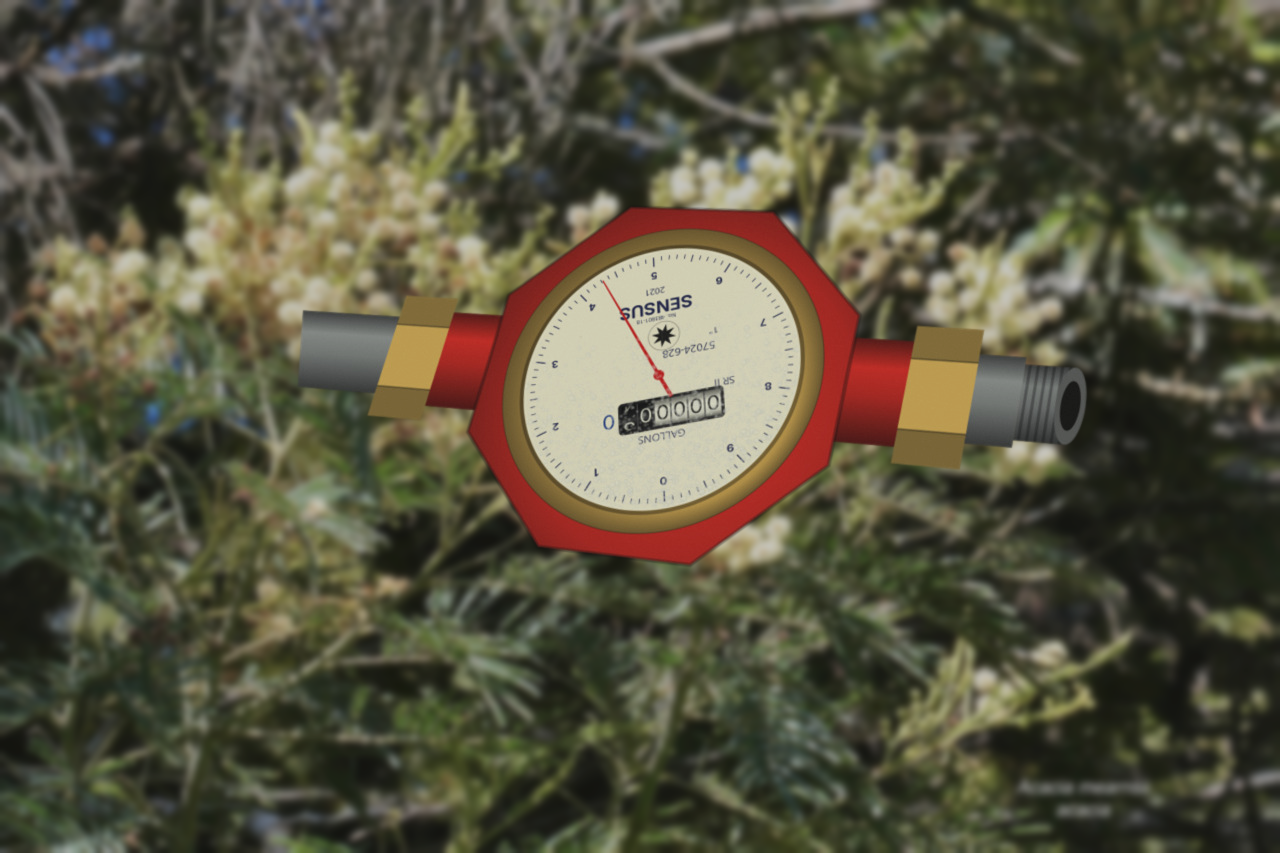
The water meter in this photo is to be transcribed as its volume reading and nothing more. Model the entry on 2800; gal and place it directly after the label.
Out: 34.3; gal
